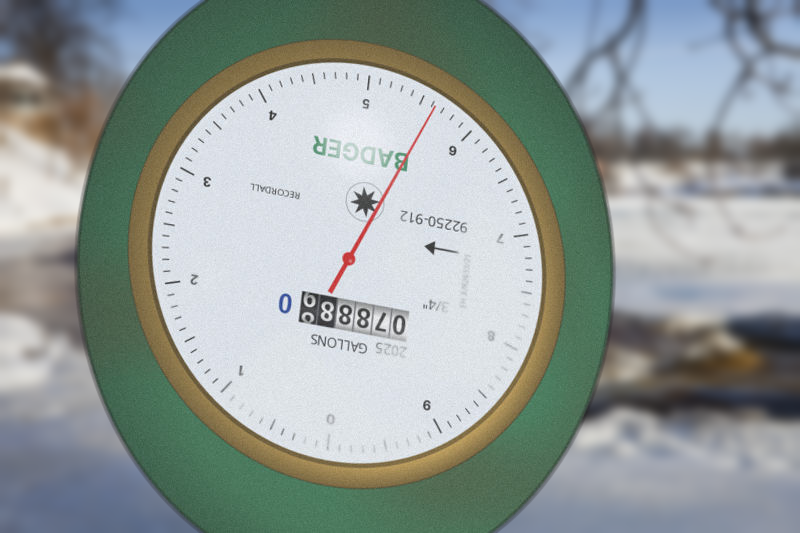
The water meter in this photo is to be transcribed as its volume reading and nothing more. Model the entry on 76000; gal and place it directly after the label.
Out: 788885.6; gal
